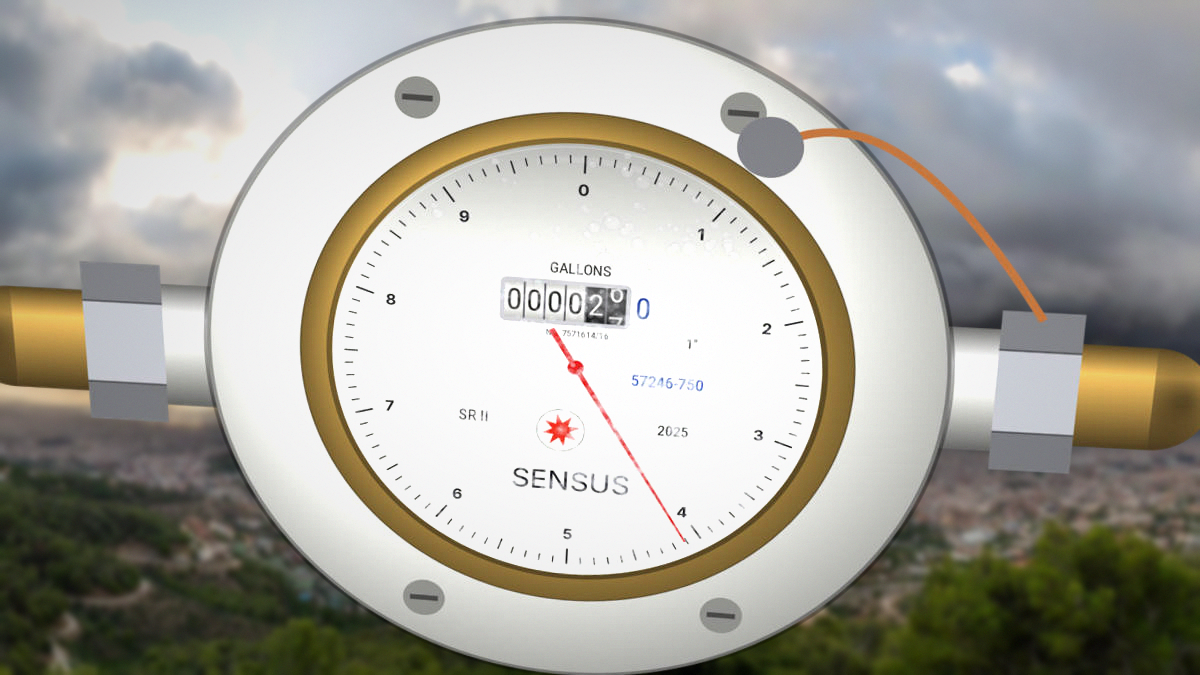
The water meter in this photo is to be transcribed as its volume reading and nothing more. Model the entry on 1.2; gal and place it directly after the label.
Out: 264.1; gal
